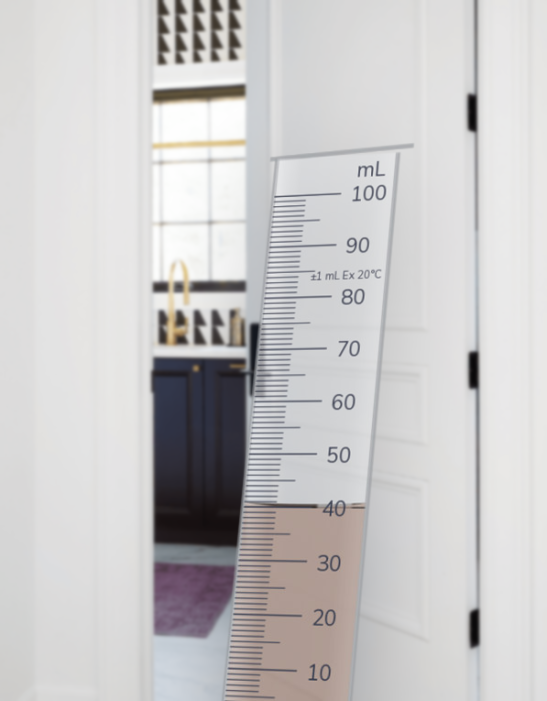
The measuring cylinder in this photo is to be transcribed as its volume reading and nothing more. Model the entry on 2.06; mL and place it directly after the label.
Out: 40; mL
